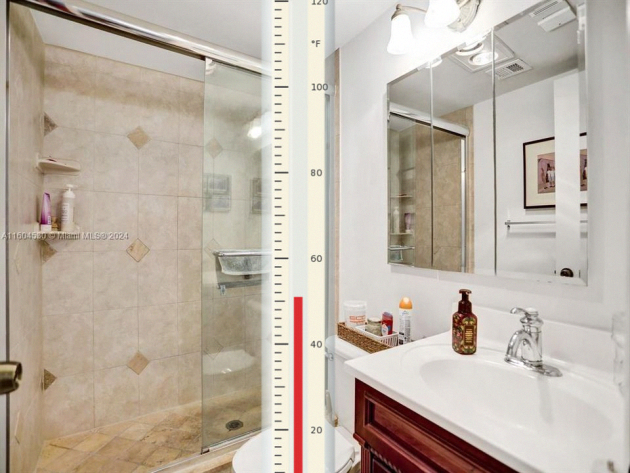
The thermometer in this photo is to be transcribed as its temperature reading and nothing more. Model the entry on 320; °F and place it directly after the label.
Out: 51; °F
